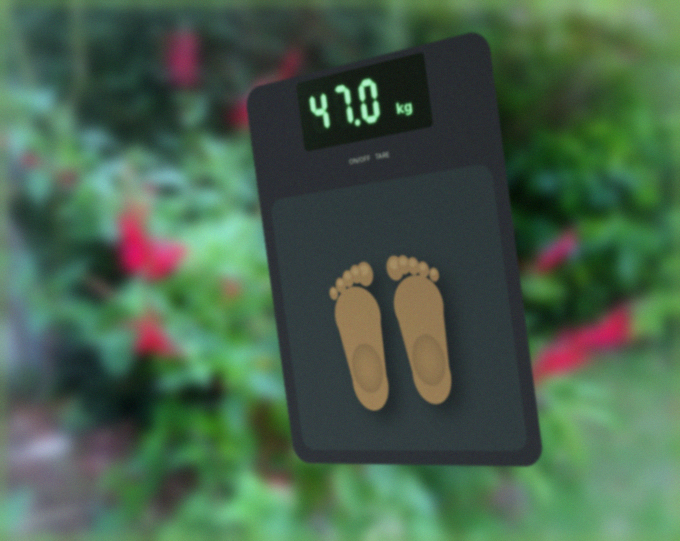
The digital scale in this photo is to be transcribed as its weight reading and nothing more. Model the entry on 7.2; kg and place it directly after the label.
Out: 47.0; kg
